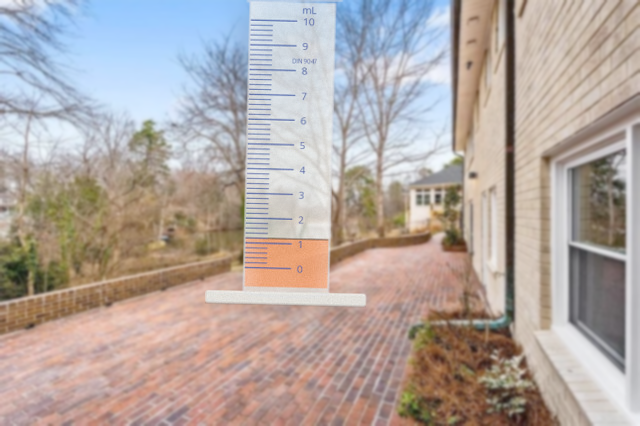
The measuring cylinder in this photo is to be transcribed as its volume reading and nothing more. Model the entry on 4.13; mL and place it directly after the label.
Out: 1.2; mL
